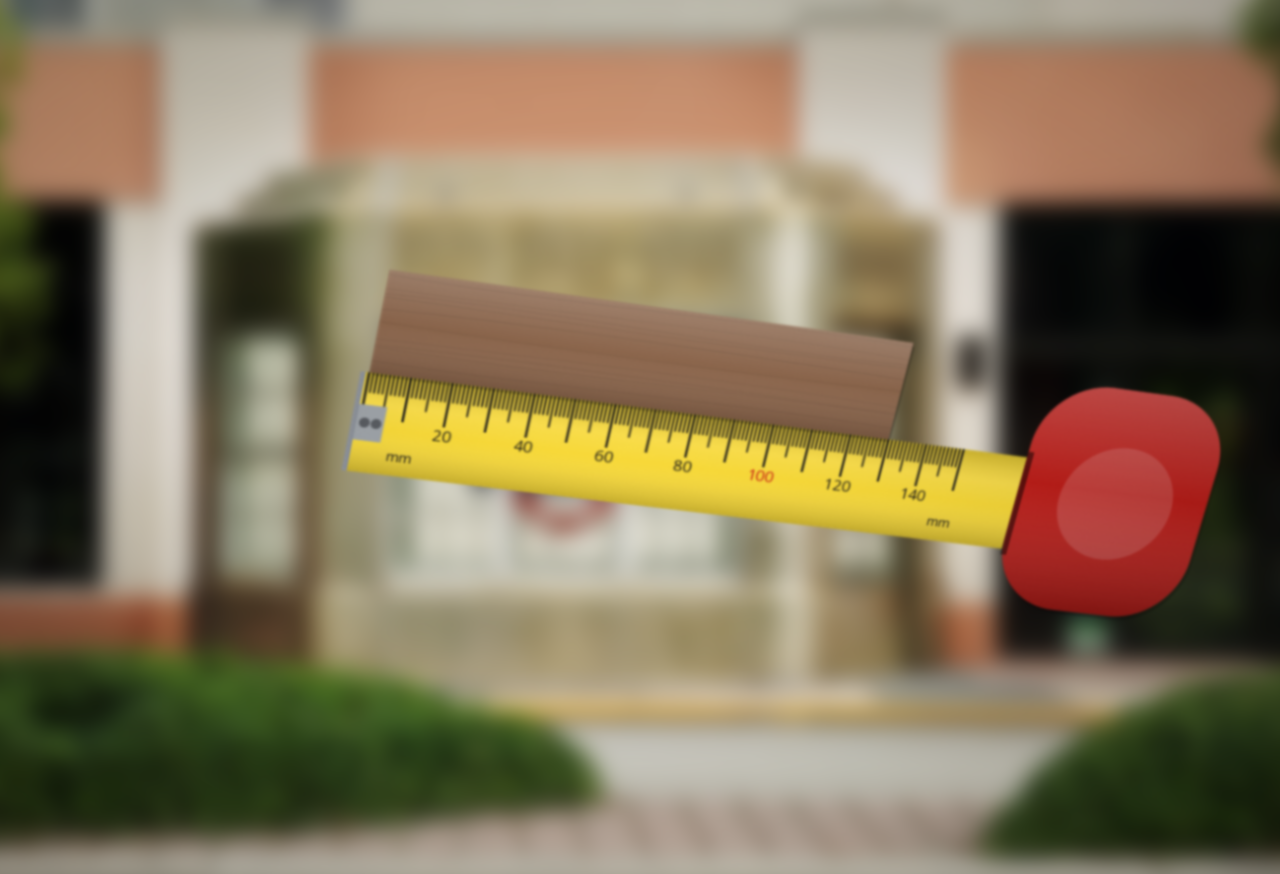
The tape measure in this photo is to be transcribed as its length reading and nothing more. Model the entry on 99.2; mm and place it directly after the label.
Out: 130; mm
